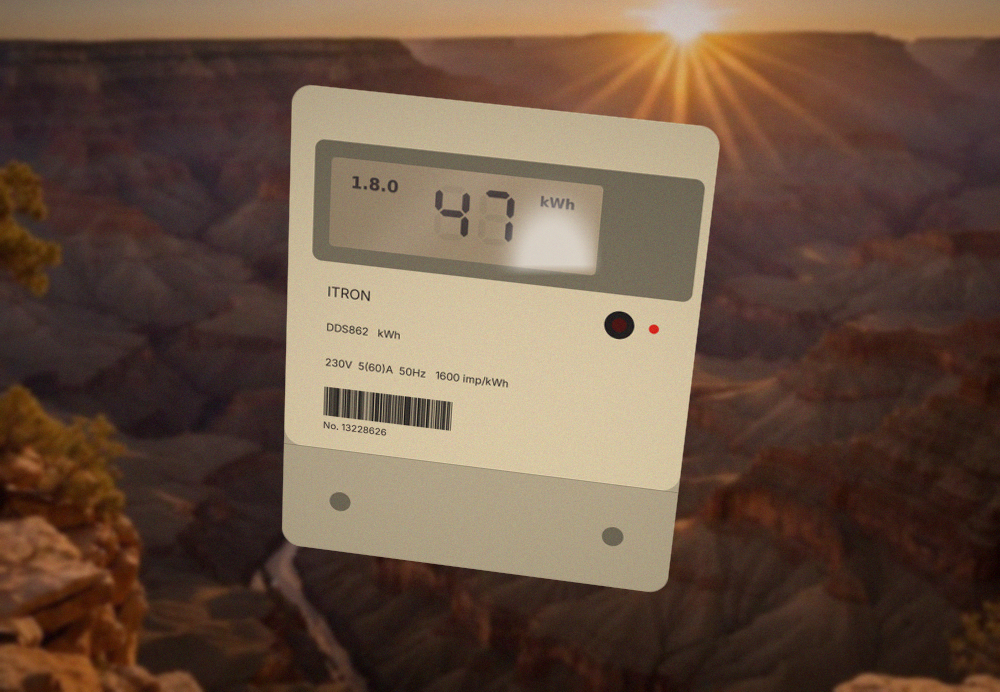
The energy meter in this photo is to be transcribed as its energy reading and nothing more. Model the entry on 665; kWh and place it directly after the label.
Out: 47; kWh
